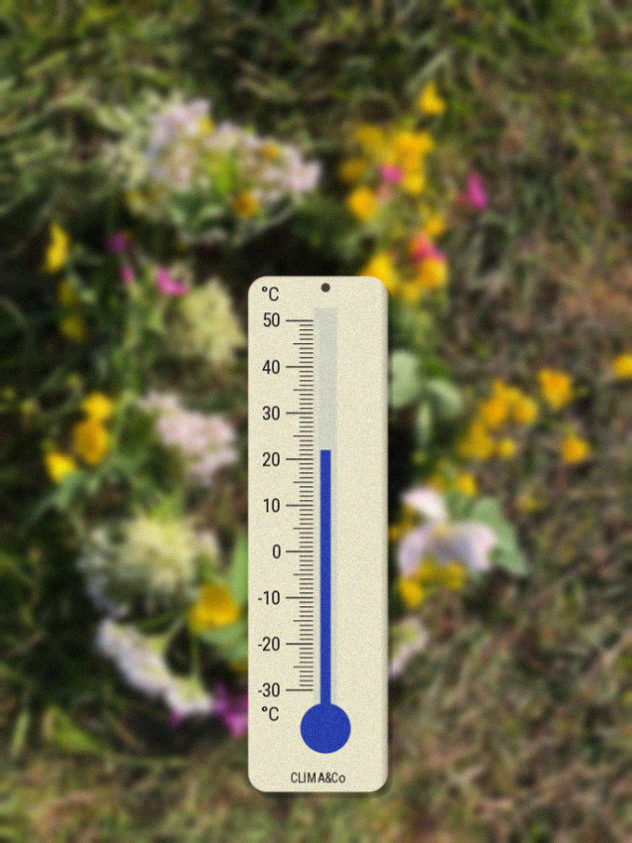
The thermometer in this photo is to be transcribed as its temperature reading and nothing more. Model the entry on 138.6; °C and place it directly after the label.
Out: 22; °C
